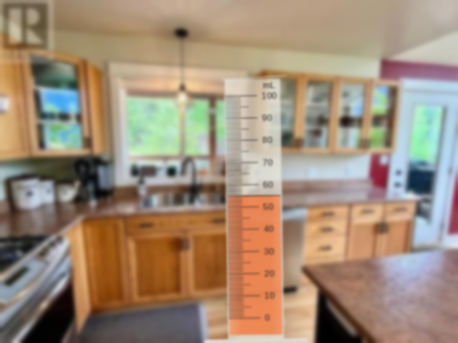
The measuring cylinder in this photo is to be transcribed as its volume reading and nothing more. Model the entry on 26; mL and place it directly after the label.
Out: 55; mL
